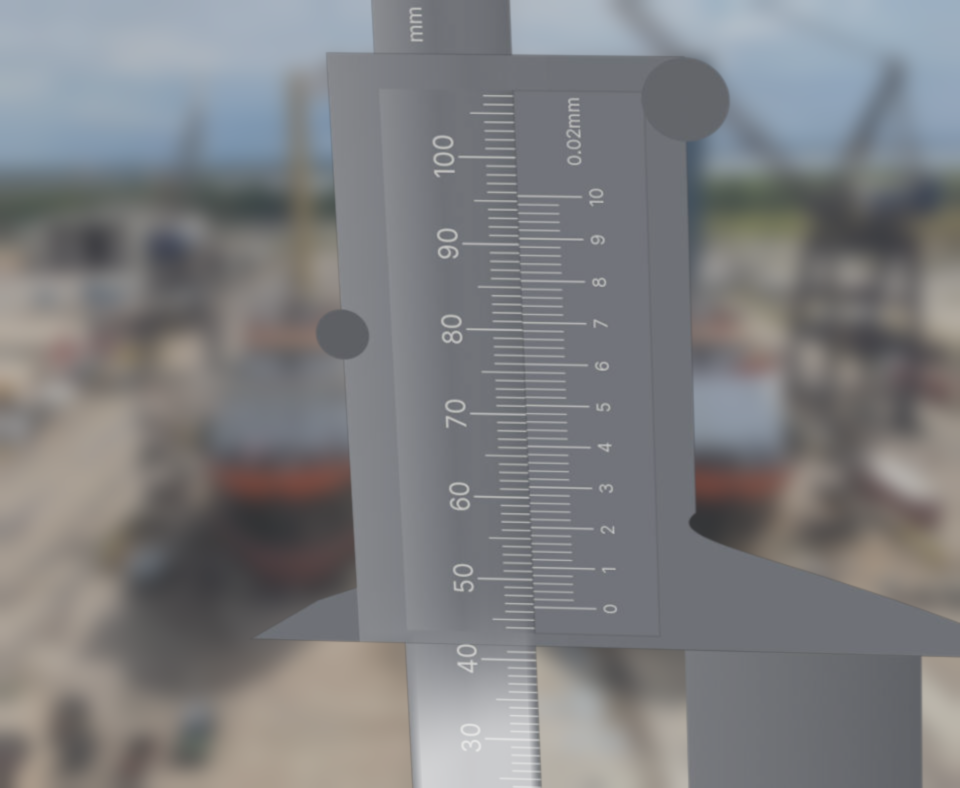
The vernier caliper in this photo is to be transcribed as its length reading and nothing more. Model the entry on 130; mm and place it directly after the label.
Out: 46.6; mm
